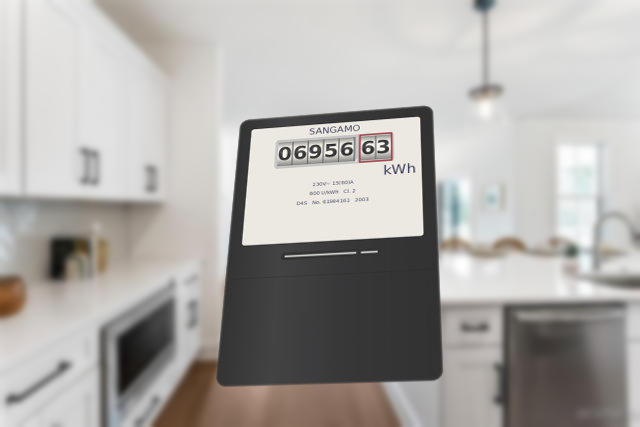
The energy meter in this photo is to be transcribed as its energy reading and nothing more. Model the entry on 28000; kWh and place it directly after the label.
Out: 6956.63; kWh
